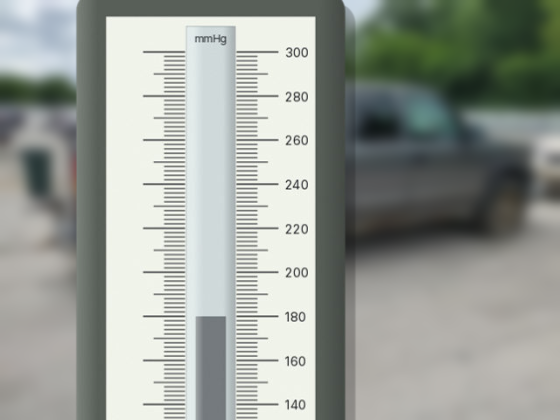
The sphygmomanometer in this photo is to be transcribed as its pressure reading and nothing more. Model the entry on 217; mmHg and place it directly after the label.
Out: 180; mmHg
